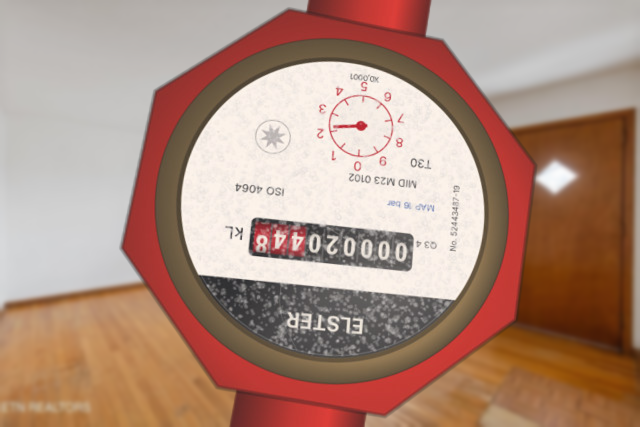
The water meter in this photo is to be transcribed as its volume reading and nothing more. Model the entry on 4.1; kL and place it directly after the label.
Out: 20.4482; kL
